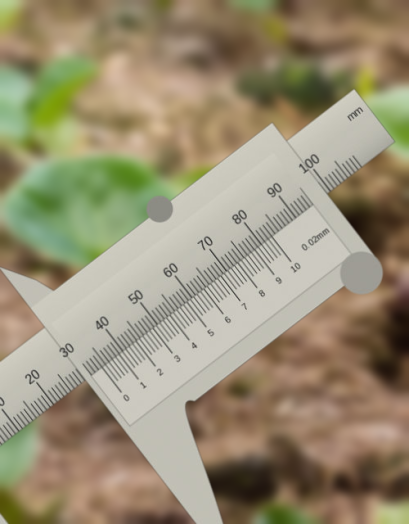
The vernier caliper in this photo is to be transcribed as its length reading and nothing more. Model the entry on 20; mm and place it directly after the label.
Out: 34.0; mm
